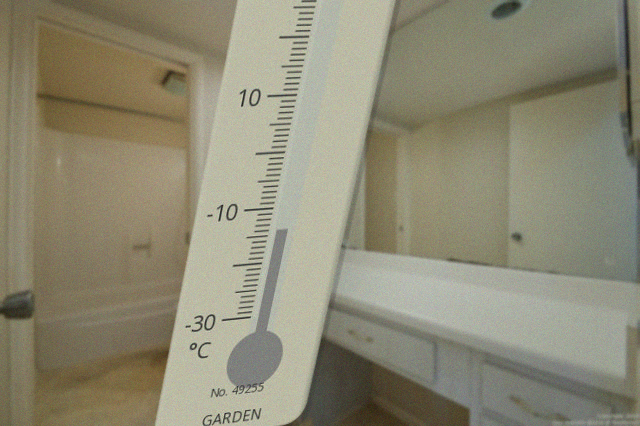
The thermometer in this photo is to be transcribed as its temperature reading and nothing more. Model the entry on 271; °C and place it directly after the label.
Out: -14; °C
